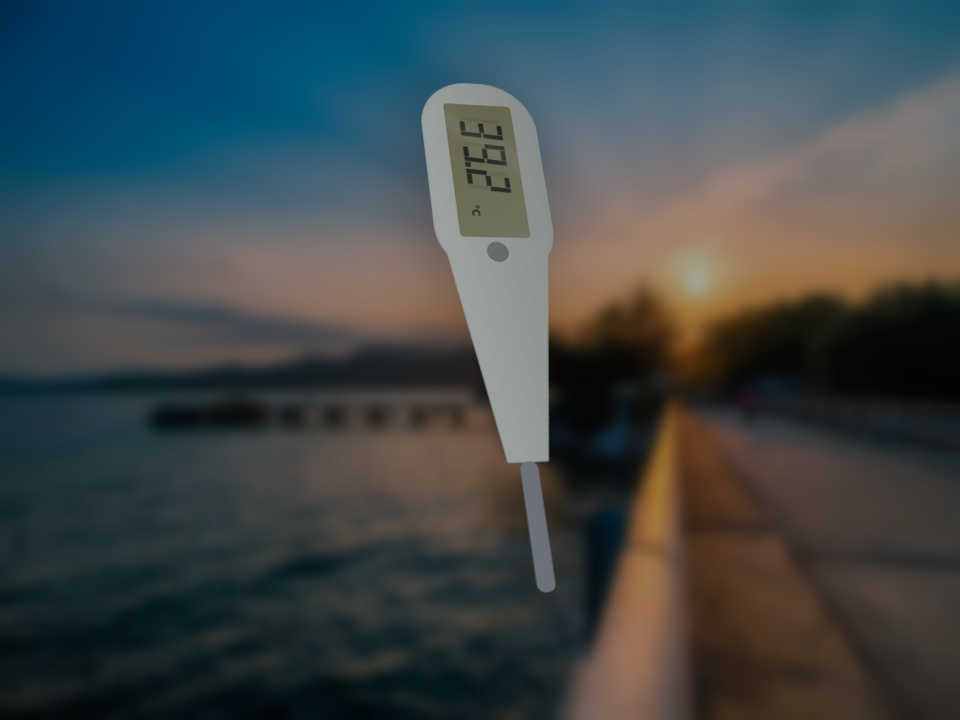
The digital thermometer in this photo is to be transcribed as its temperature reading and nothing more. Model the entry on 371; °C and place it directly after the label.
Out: 39.2; °C
